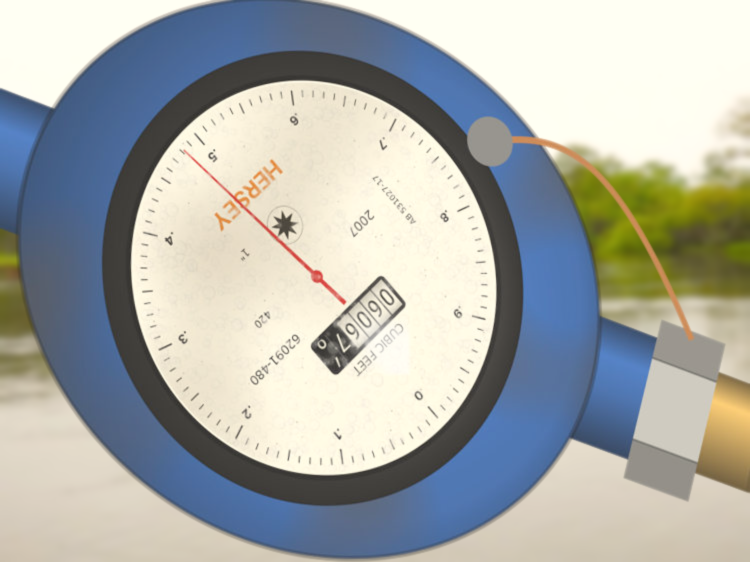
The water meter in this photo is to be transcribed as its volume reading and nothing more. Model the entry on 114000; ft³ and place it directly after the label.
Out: 60677.48; ft³
